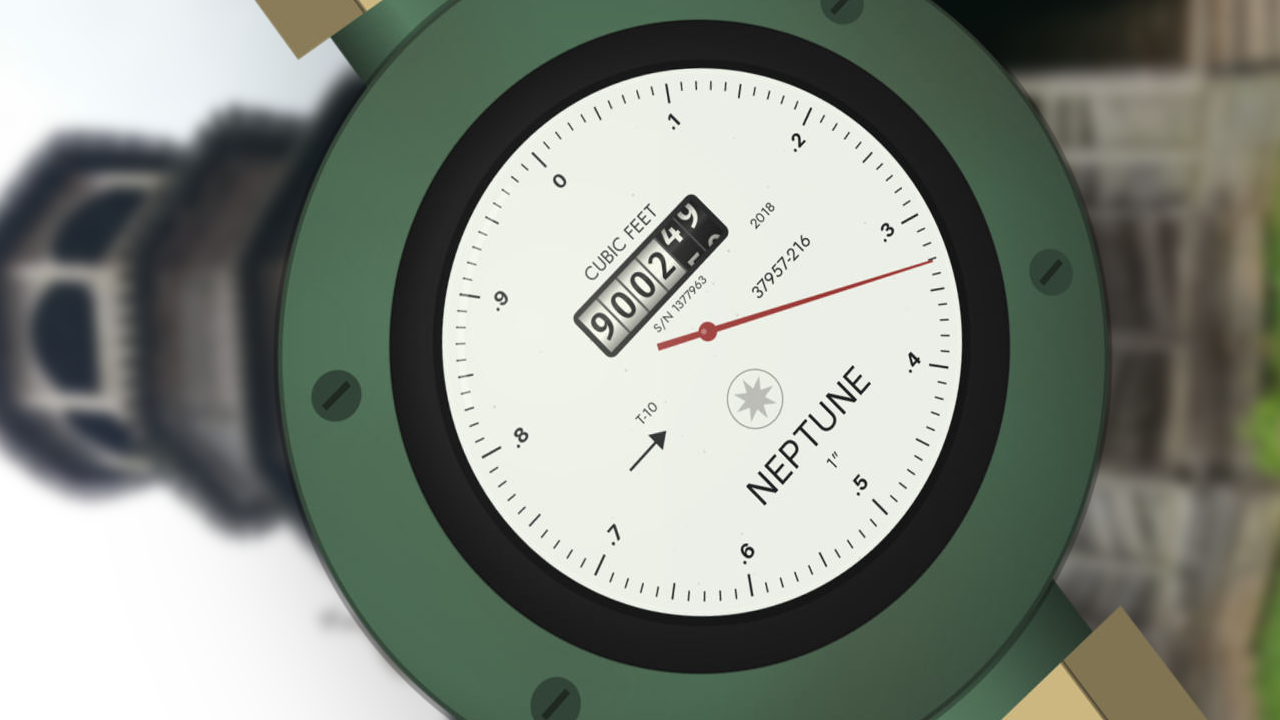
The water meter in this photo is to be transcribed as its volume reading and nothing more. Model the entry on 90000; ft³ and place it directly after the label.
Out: 900249.33; ft³
